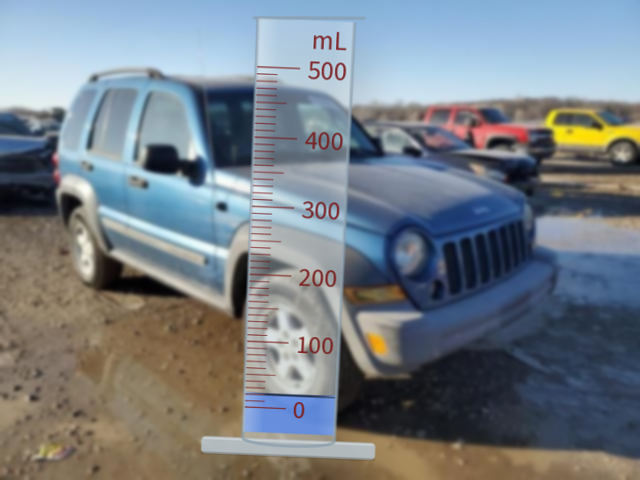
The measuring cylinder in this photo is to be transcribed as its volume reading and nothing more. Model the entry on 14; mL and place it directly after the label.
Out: 20; mL
